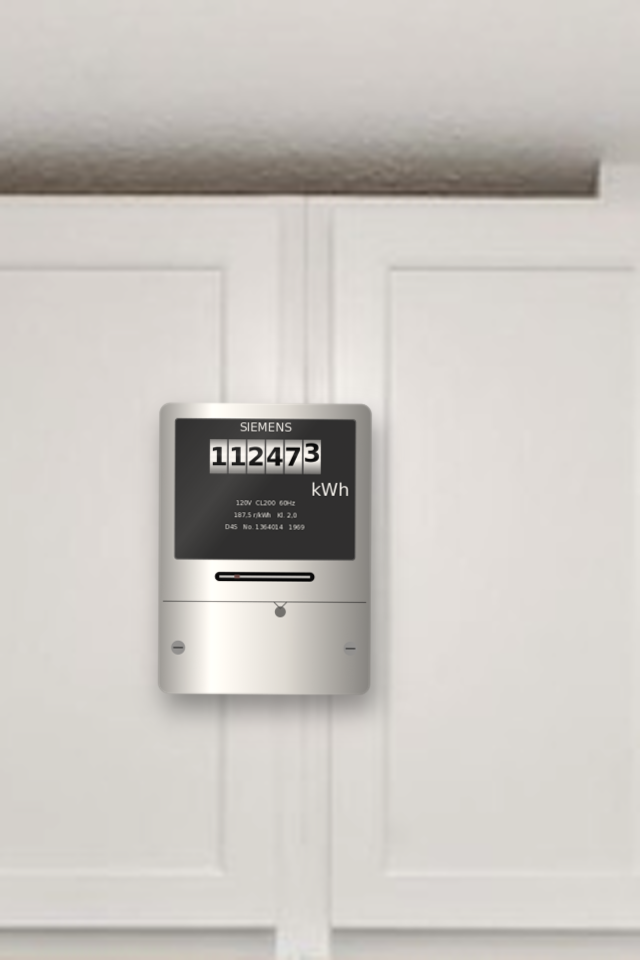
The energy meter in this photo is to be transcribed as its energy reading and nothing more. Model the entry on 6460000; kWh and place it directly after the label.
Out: 112473; kWh
